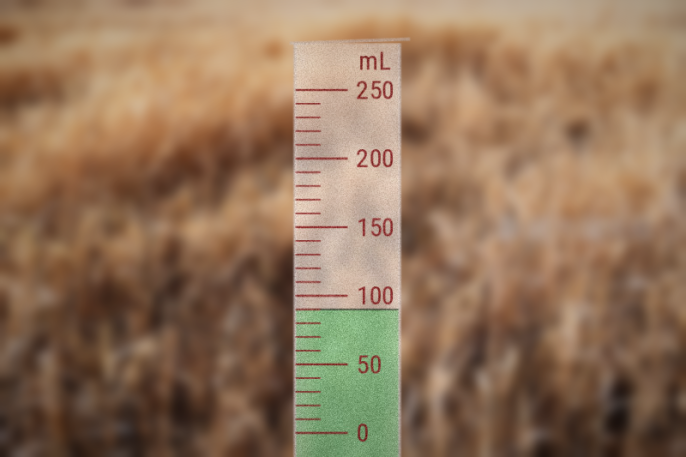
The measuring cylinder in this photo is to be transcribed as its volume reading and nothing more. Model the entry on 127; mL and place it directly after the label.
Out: 90; mL
